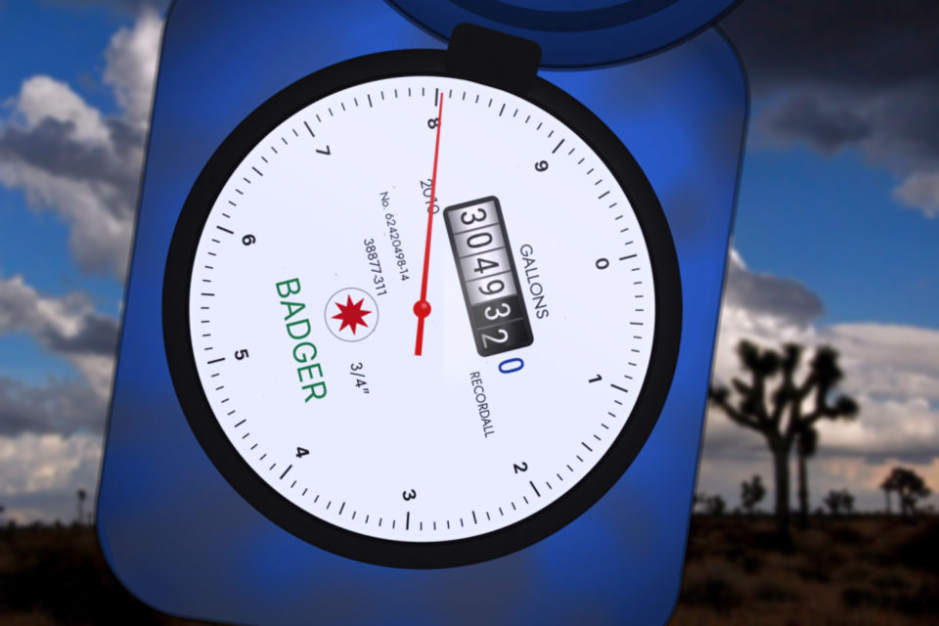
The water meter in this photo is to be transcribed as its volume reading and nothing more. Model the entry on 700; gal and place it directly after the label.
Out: 3049318.0; gal
